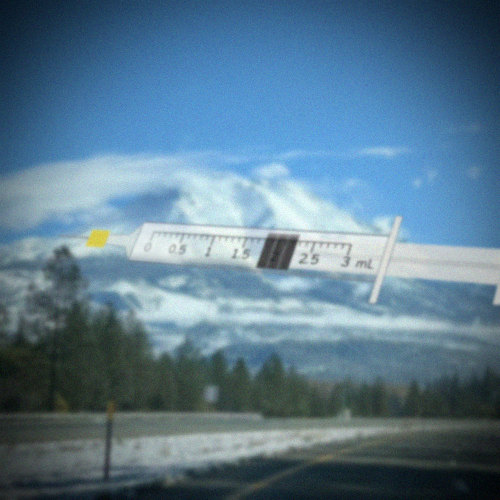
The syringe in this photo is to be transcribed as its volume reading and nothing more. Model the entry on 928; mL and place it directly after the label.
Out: 1.8; mL
